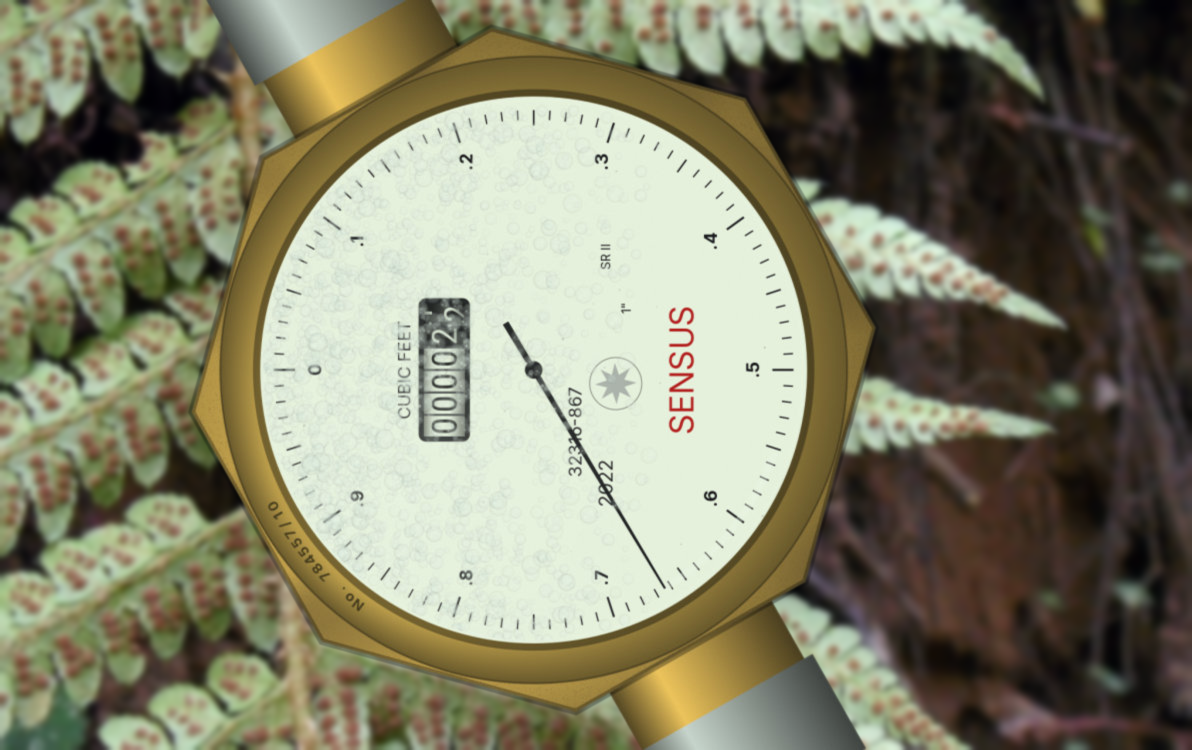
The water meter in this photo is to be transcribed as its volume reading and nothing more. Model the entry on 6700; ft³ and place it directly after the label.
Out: 21.66; ft³
